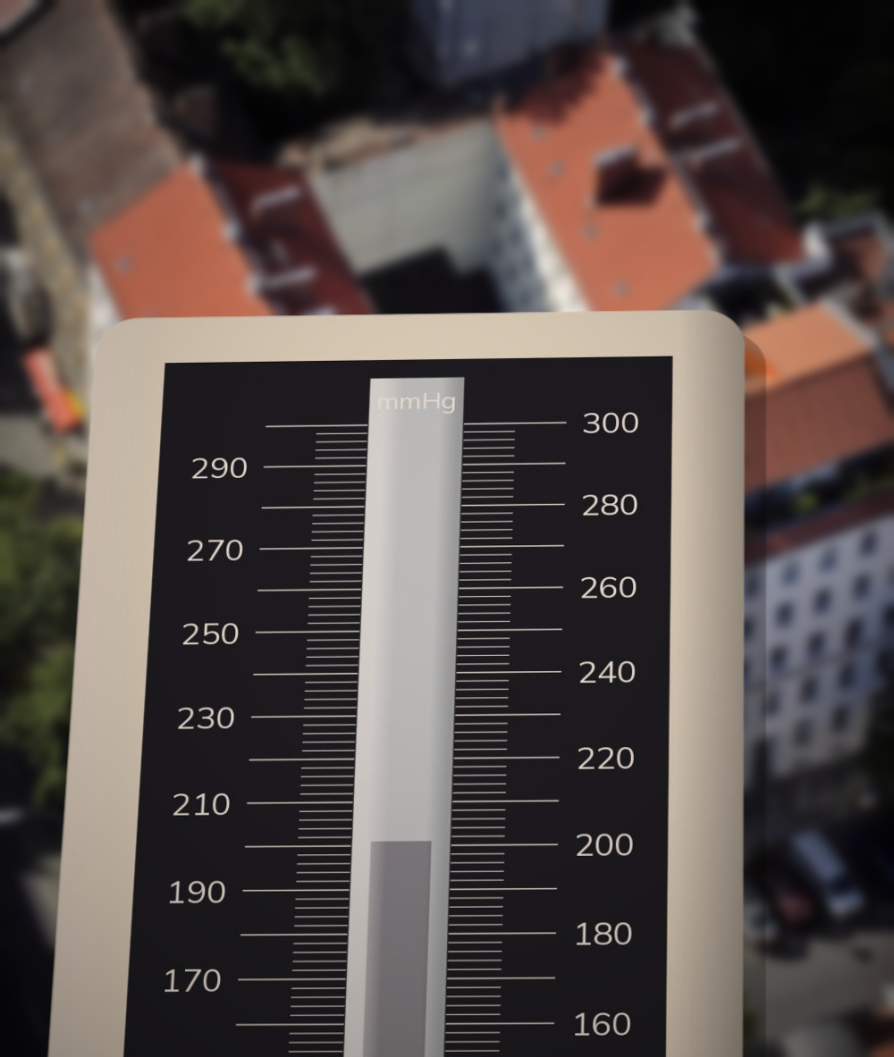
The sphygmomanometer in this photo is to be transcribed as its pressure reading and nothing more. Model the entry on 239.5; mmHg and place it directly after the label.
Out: 201; mmHg
